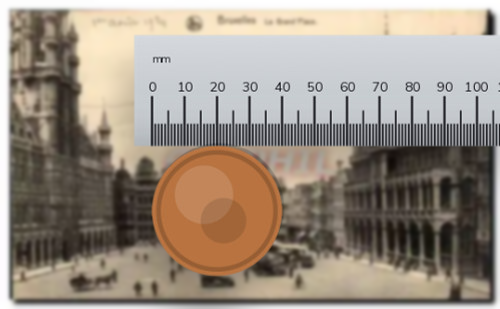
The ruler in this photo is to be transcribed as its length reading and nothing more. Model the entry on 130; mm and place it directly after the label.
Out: 40; mm
